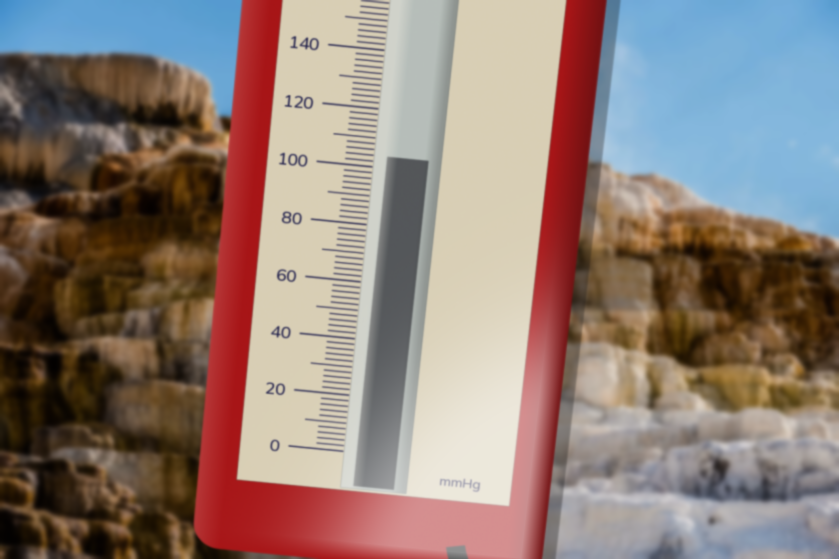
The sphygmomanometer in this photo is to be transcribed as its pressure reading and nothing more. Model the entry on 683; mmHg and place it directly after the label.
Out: 104; mmHg
